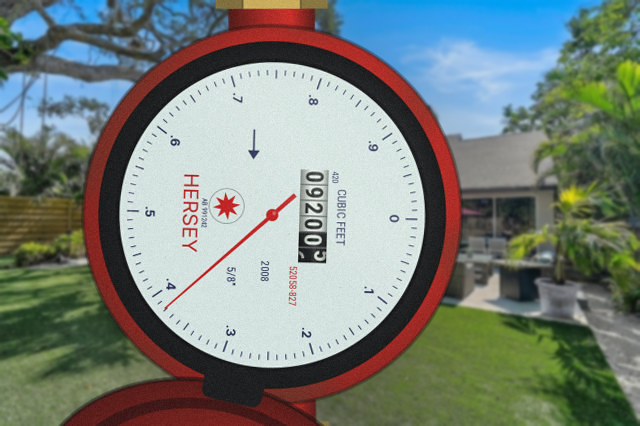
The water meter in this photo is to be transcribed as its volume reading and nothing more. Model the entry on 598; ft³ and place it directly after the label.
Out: 92005.38; ft³
